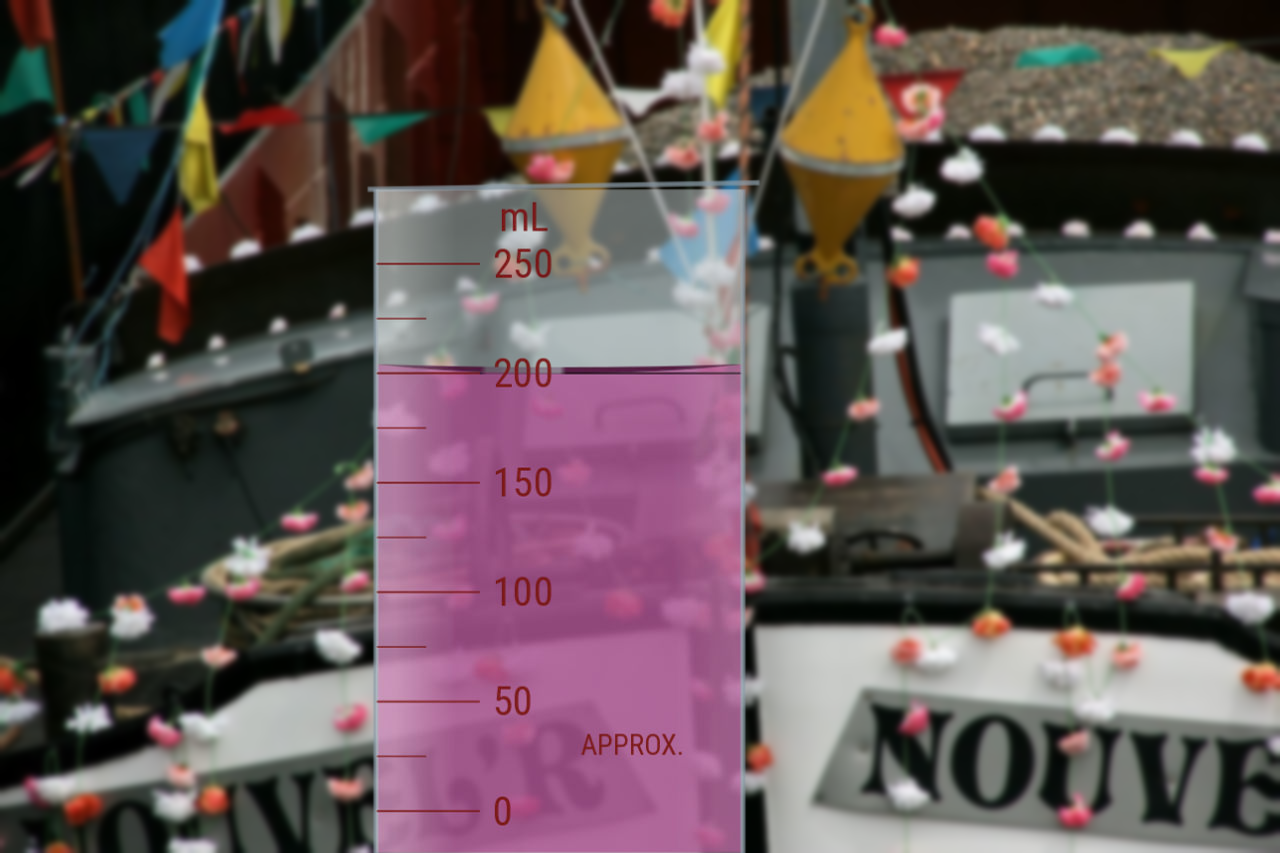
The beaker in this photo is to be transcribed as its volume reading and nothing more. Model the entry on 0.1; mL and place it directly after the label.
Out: 200; mL
